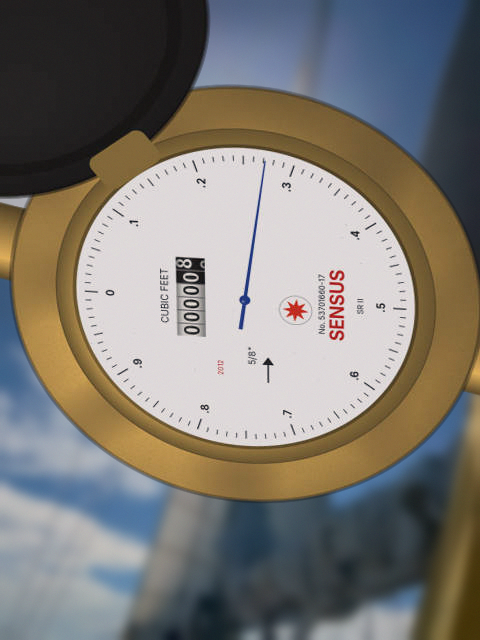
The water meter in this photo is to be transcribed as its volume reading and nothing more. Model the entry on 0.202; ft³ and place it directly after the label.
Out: 8.27; ft³
